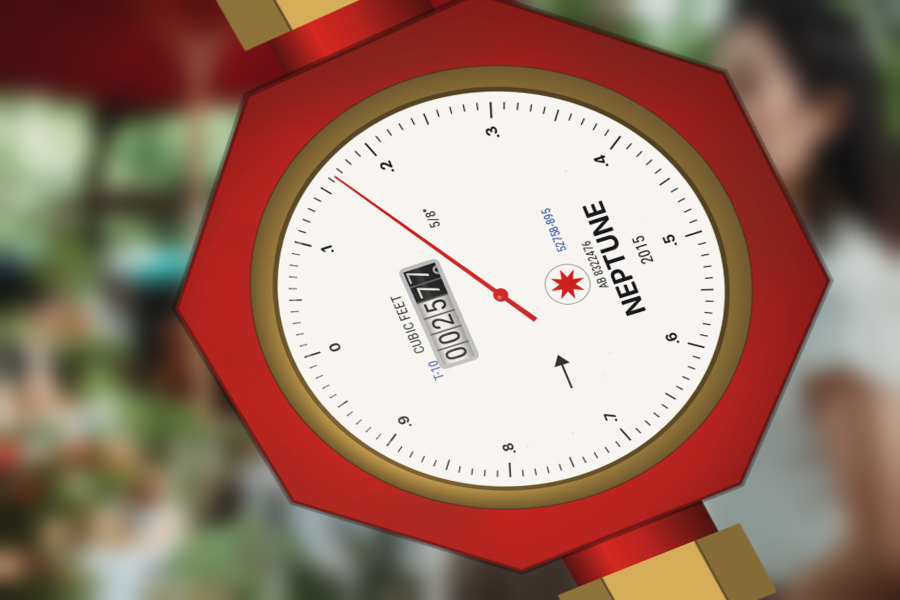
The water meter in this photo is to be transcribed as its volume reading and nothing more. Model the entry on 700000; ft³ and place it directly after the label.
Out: 2577.16; ft³
